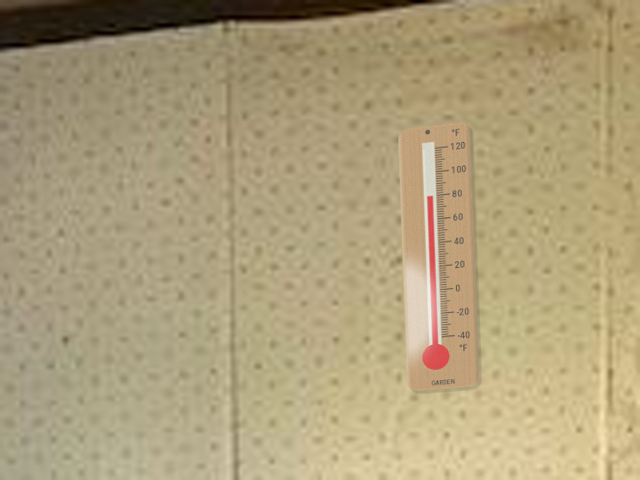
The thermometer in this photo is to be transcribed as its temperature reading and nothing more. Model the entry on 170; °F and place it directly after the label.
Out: 80; °F
